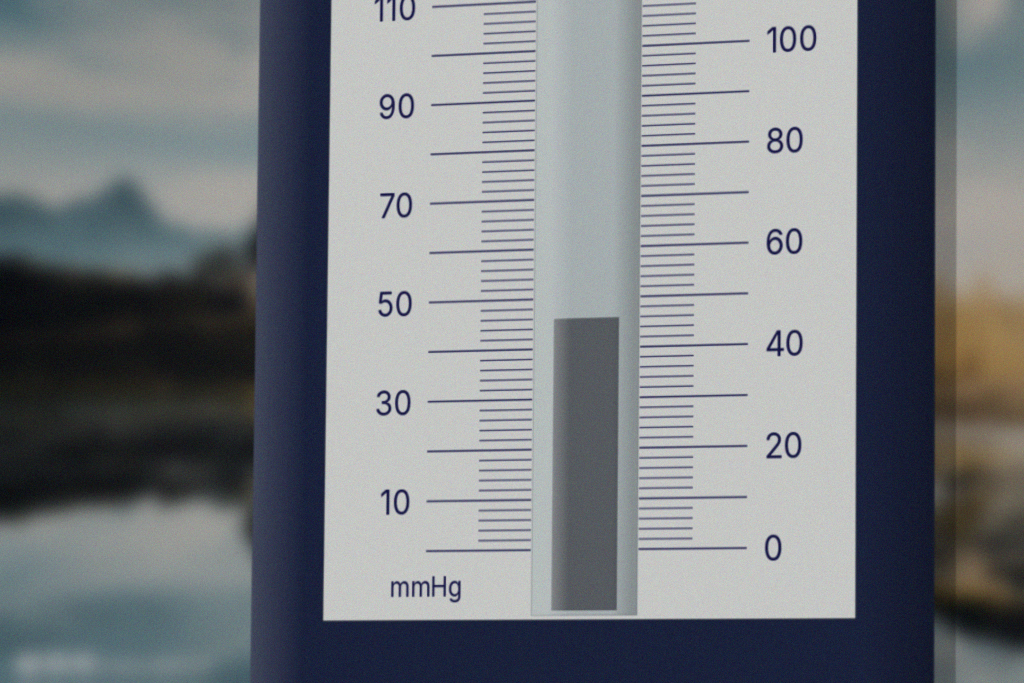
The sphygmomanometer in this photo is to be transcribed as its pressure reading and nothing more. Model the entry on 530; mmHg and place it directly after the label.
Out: 46; mmHg
